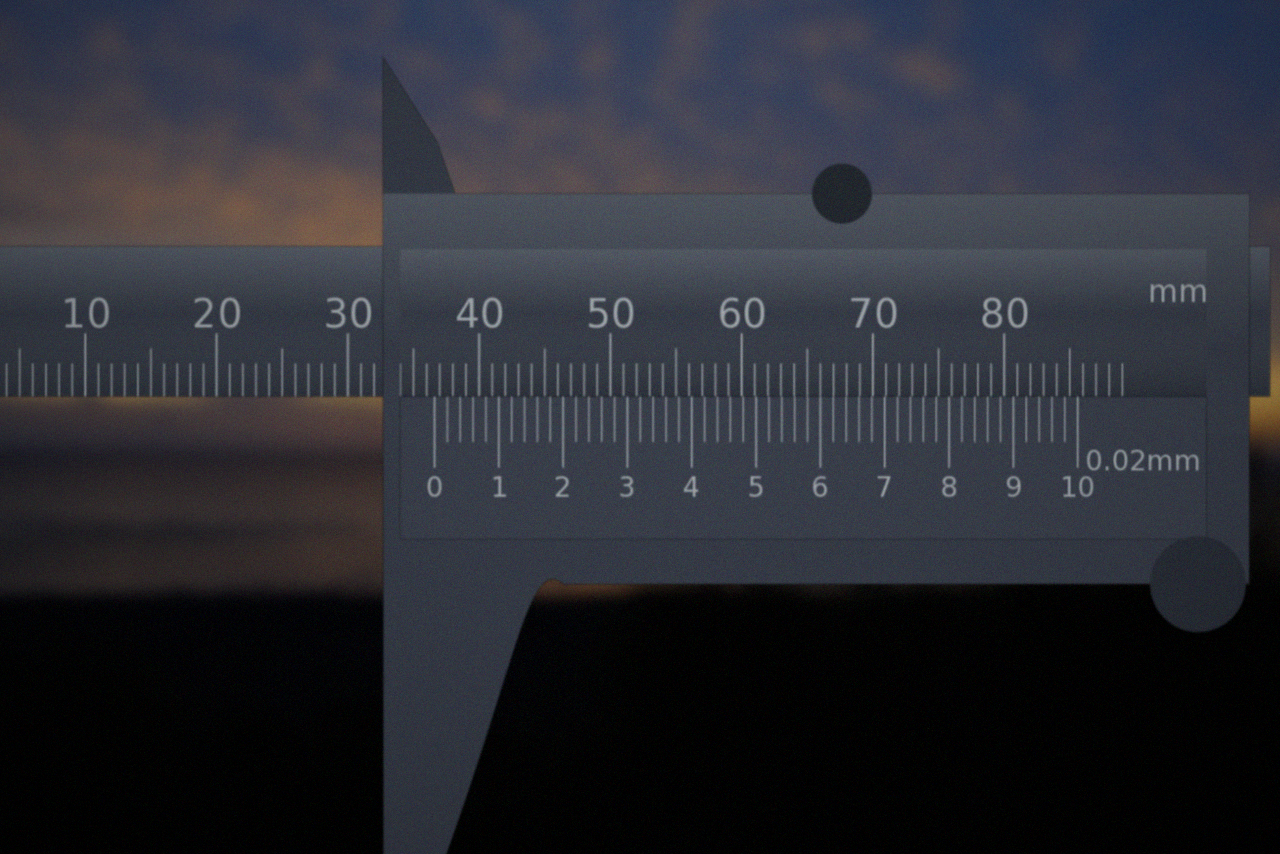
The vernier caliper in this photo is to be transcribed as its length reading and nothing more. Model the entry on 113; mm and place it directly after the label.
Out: 36.6; mm
